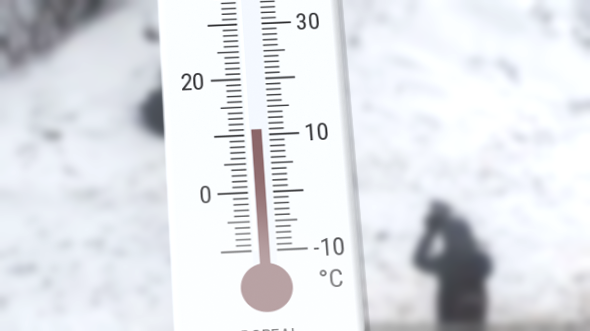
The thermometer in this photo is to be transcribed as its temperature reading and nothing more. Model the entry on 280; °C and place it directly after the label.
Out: 11; °C
